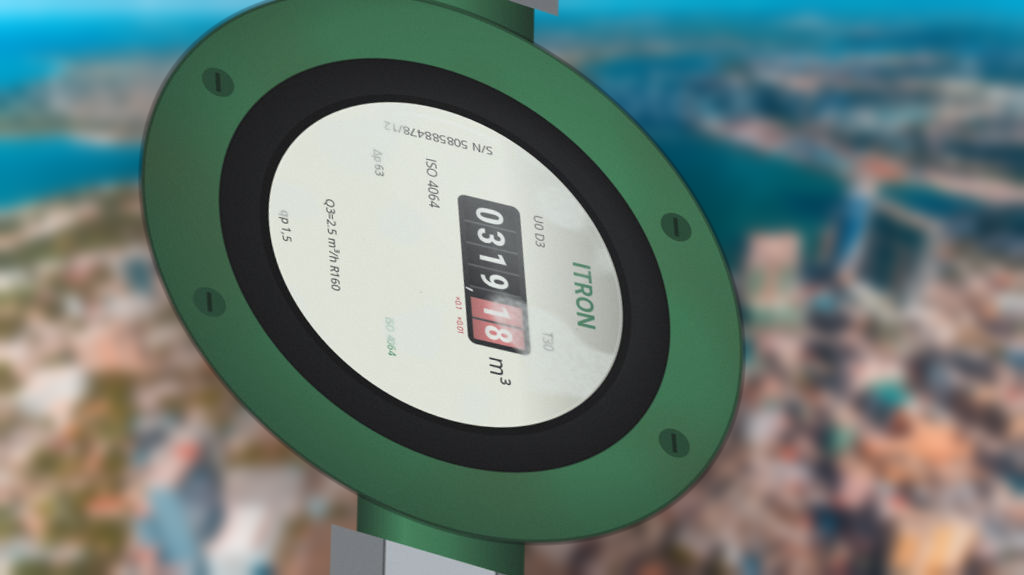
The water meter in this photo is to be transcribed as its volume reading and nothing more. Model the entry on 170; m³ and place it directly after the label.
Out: 319.18; m³
